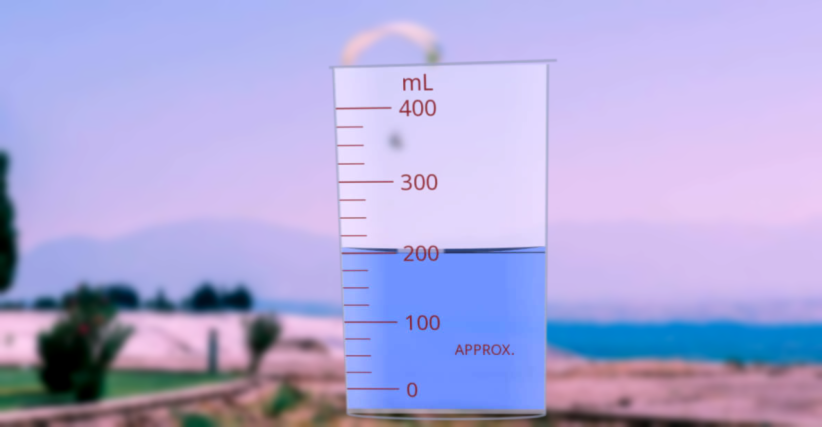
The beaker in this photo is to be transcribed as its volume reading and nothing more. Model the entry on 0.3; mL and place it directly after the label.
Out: 200; mL
